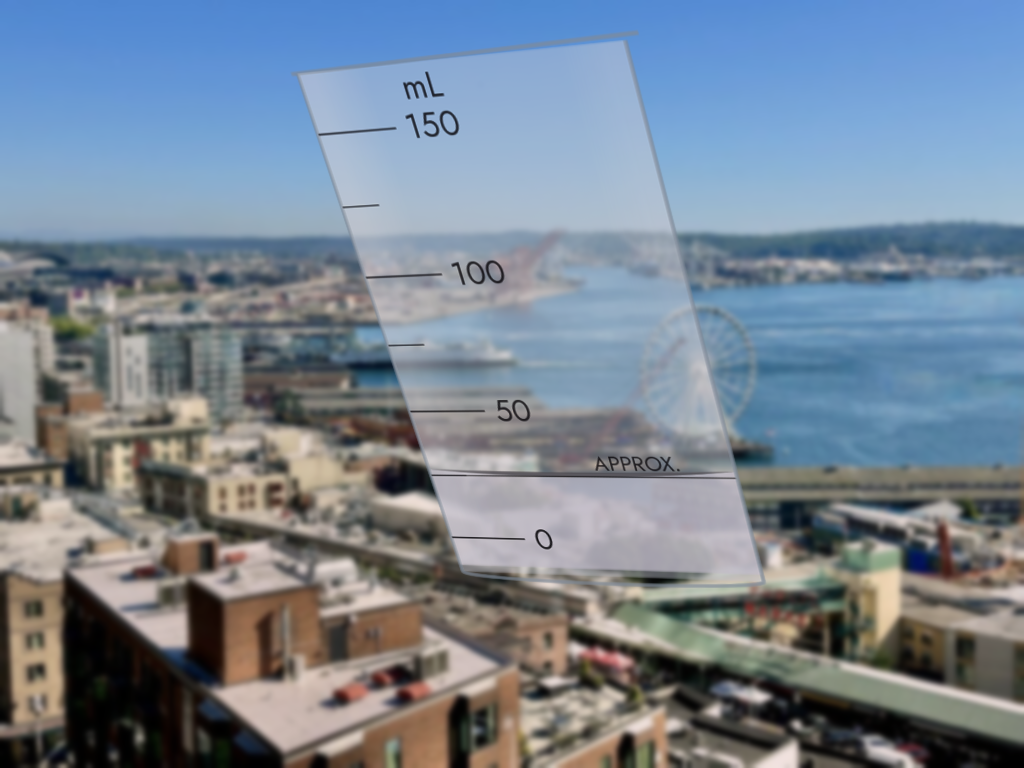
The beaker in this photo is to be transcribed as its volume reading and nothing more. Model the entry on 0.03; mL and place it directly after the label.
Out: 25; mL
